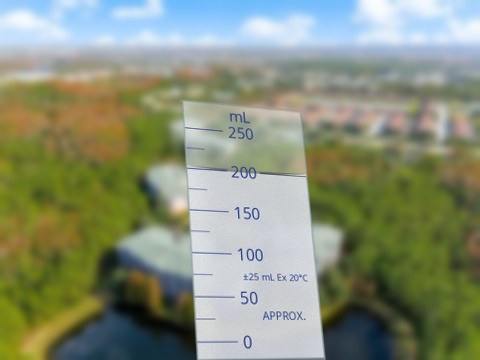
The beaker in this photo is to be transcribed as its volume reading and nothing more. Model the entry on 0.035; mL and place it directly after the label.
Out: 200; mL
